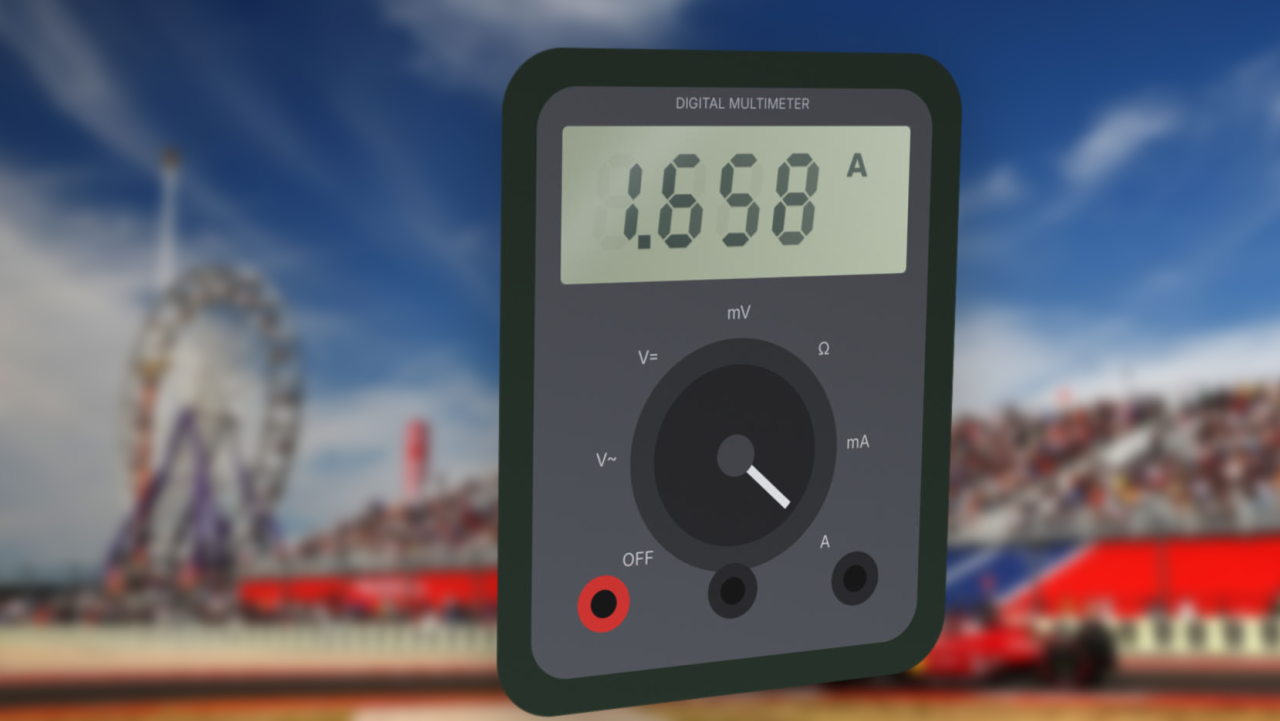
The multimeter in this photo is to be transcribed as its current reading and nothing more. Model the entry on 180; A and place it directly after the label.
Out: 1.658; A
